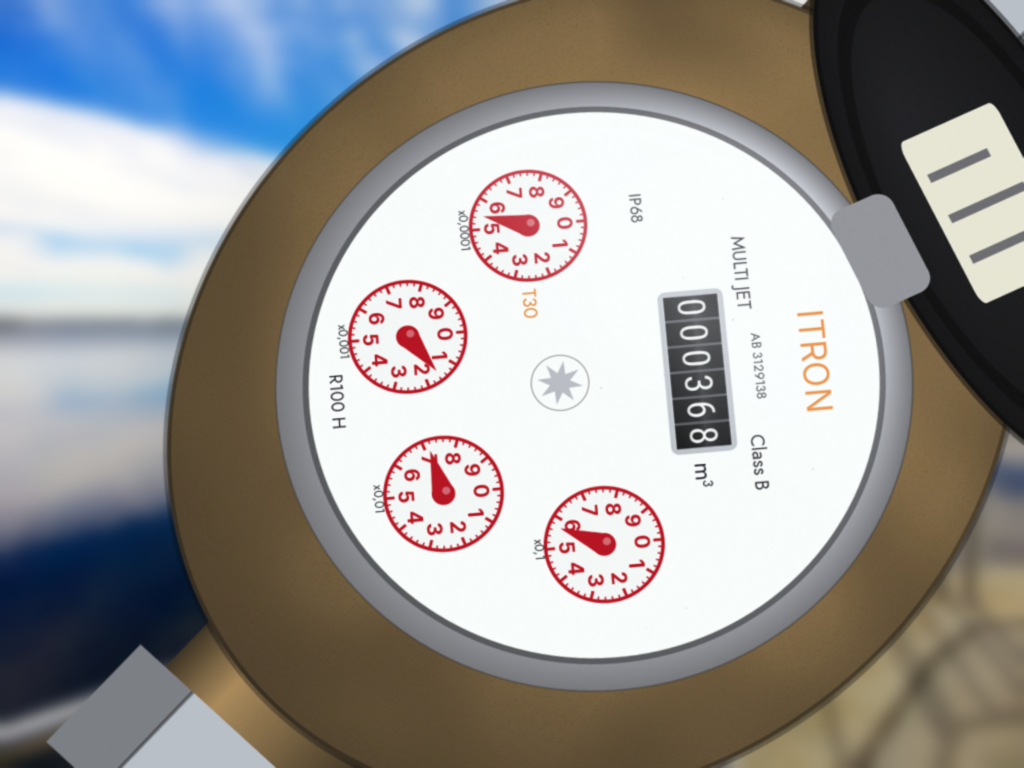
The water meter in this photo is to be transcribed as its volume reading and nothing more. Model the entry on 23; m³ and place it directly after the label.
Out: 368.5715; m³
